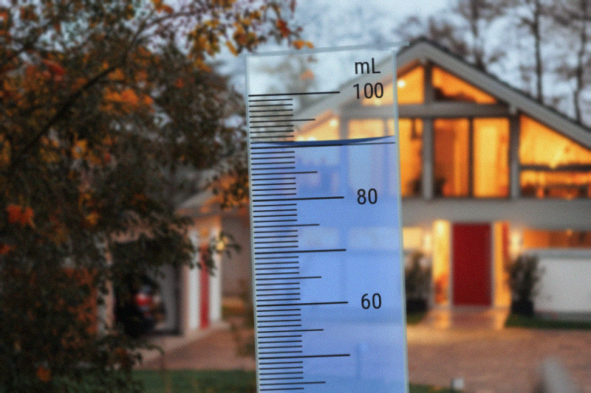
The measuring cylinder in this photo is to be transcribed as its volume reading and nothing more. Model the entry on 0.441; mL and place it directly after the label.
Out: 90; mL
